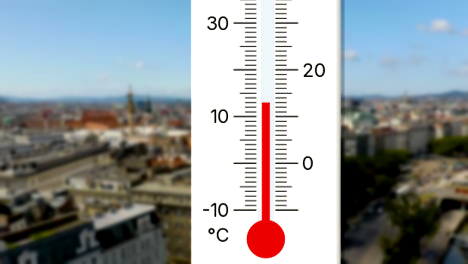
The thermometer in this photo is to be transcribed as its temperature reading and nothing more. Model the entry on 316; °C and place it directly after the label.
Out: 13; °C
